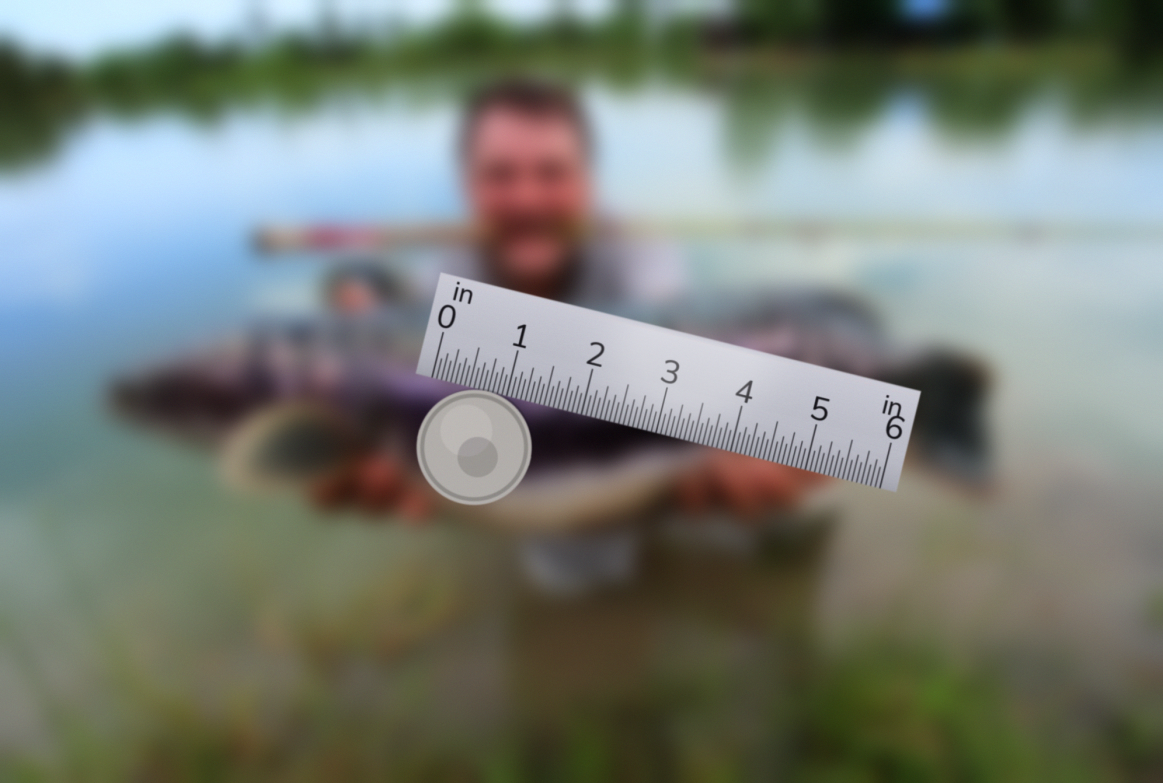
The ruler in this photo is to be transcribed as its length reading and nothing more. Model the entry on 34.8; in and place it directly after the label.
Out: 1.5; in
